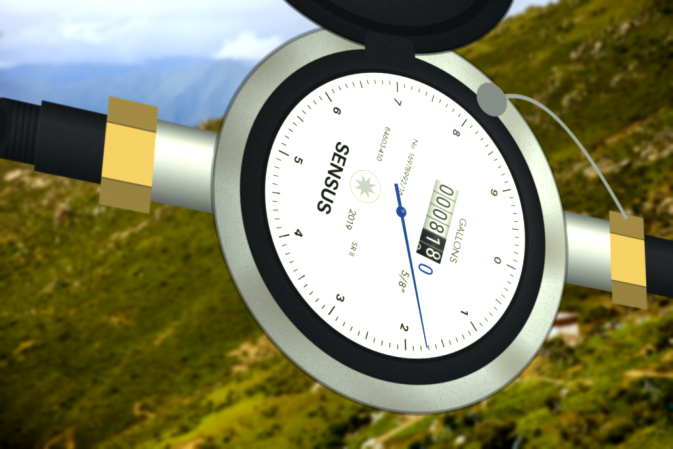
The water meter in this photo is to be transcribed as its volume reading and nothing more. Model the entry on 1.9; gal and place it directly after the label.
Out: 8181.7; gal
